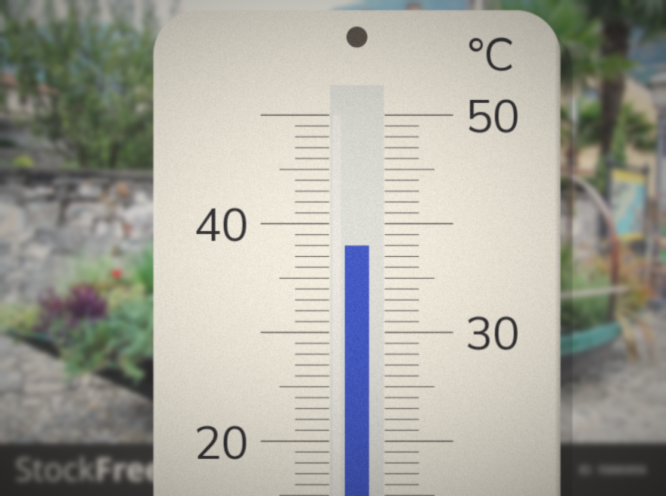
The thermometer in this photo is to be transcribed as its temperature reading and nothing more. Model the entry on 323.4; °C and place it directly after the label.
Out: 38; °C
